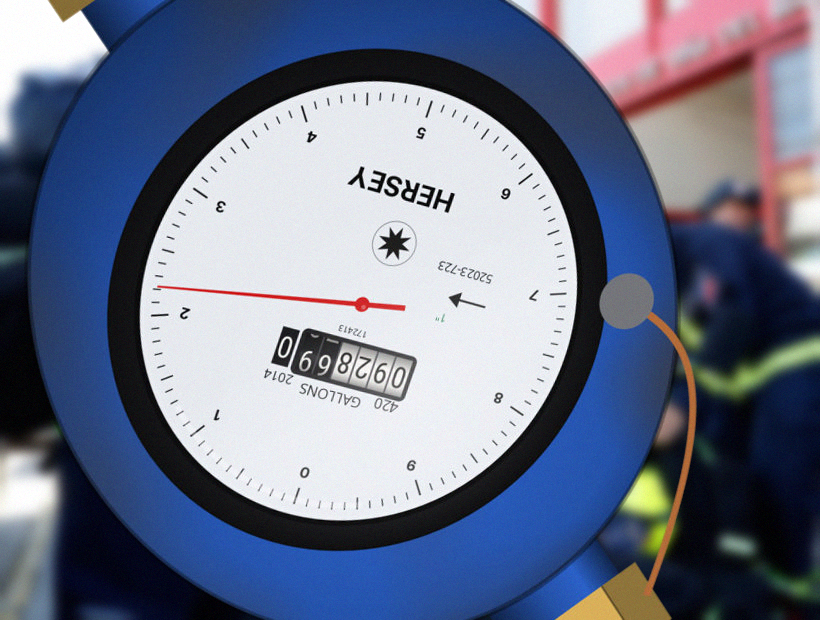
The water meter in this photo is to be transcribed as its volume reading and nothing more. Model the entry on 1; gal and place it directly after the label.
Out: 928692.2; gal
